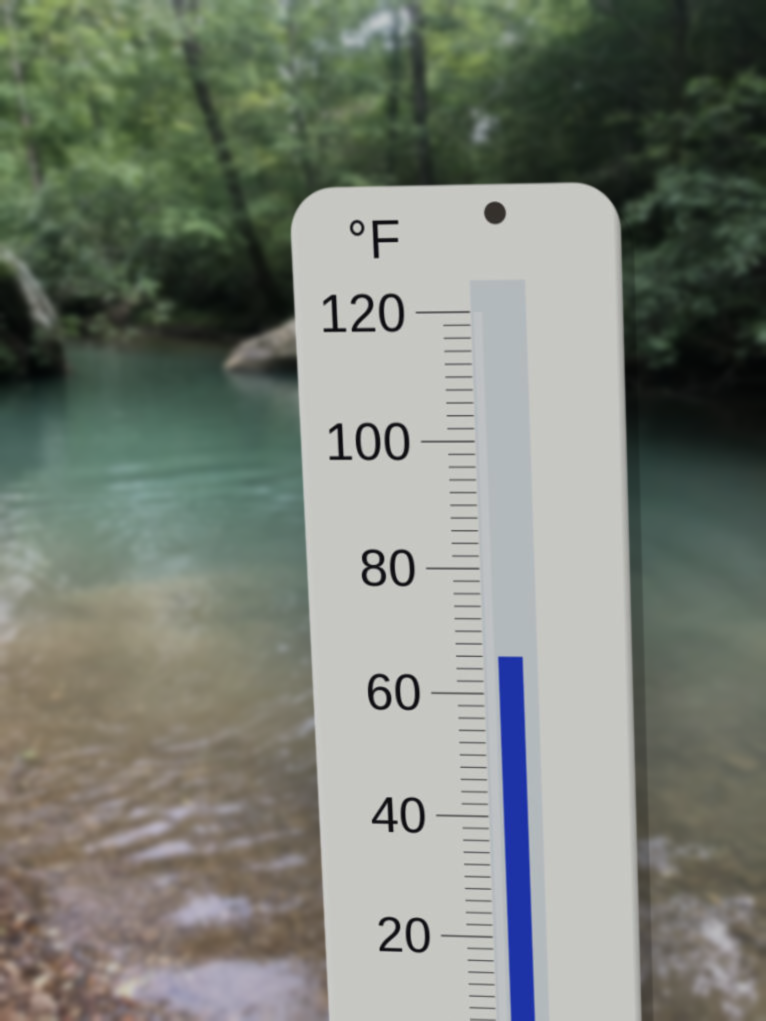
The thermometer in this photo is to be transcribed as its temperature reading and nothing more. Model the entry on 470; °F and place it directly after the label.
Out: 66; °F
